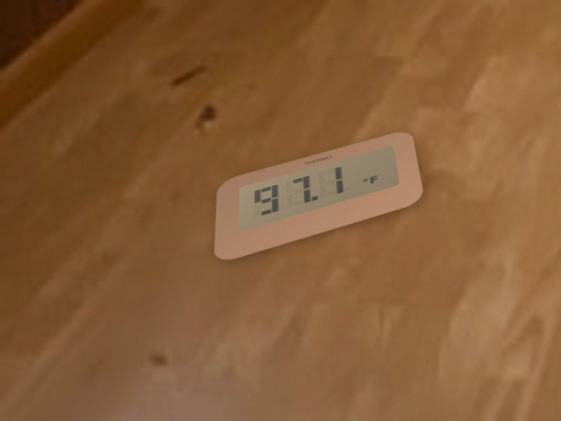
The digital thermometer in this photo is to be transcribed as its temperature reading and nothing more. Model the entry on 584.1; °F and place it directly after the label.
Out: 97.1; °F
